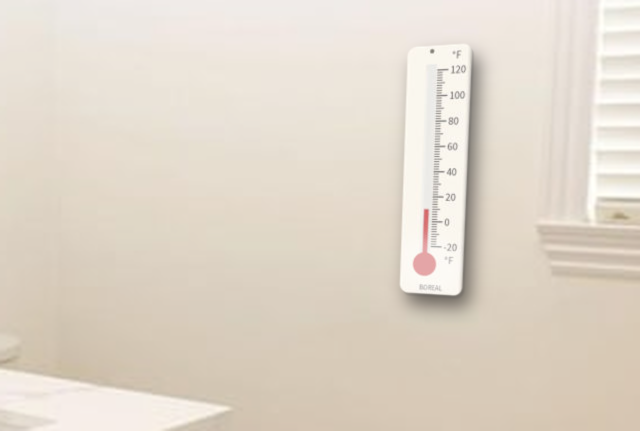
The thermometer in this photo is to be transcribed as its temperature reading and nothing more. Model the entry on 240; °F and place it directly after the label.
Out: 10; °F
